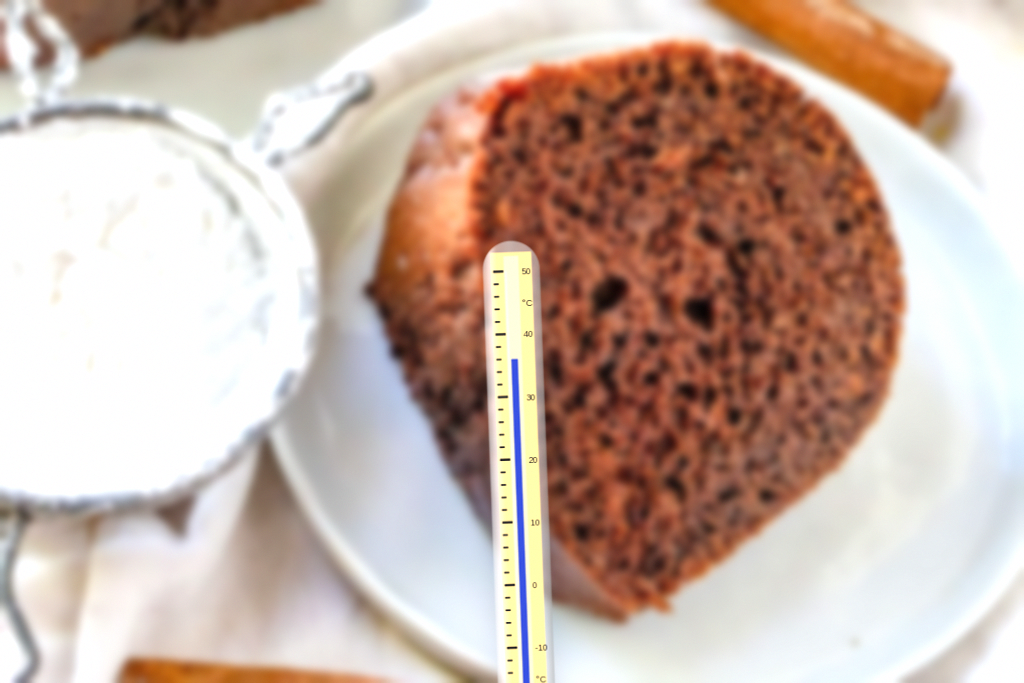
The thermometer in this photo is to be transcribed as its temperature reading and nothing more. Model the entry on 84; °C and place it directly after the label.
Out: 36; °C
